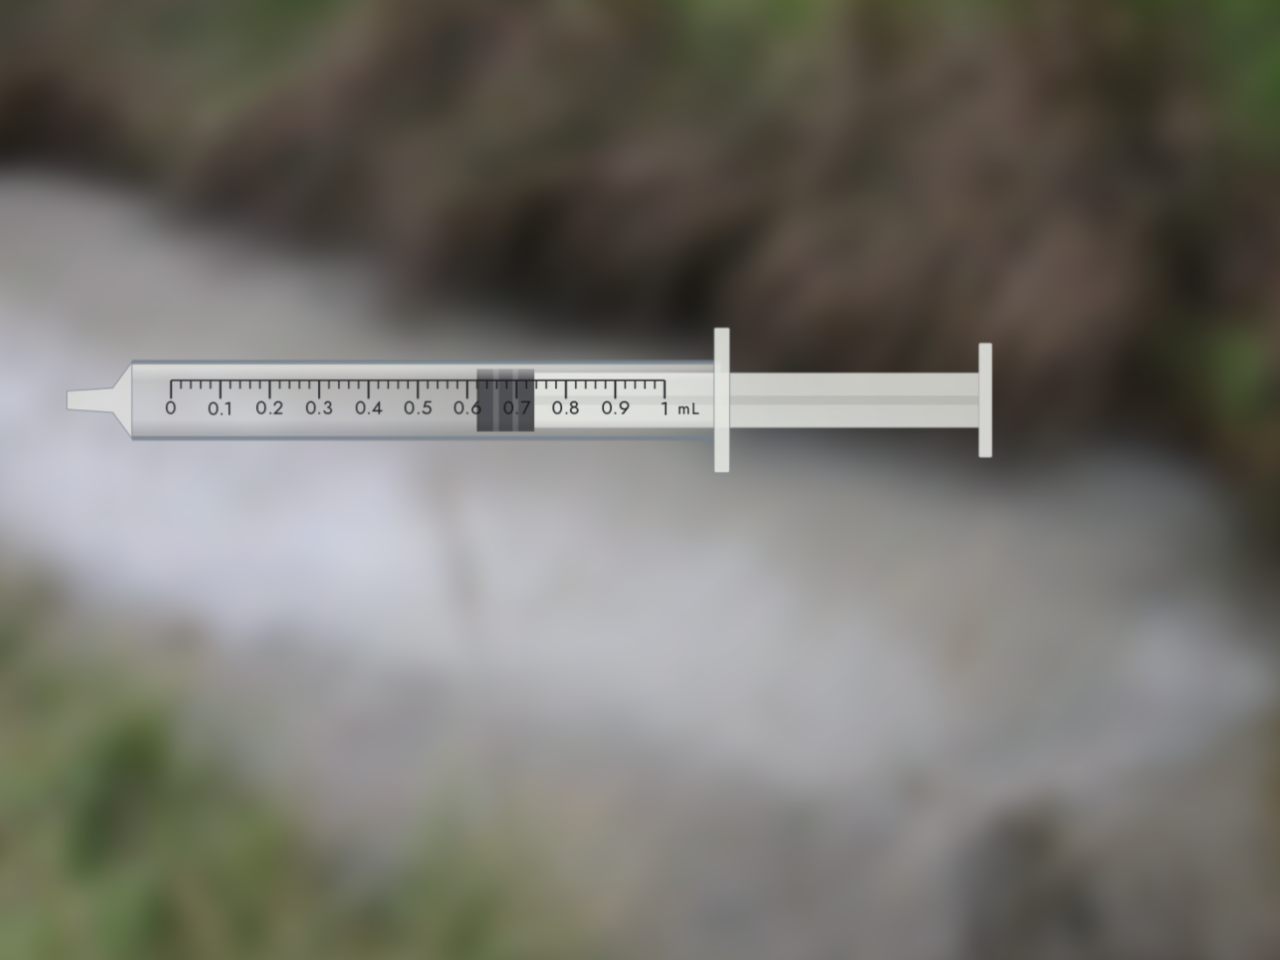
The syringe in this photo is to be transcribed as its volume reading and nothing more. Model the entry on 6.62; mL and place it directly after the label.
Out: 0.62; mL
